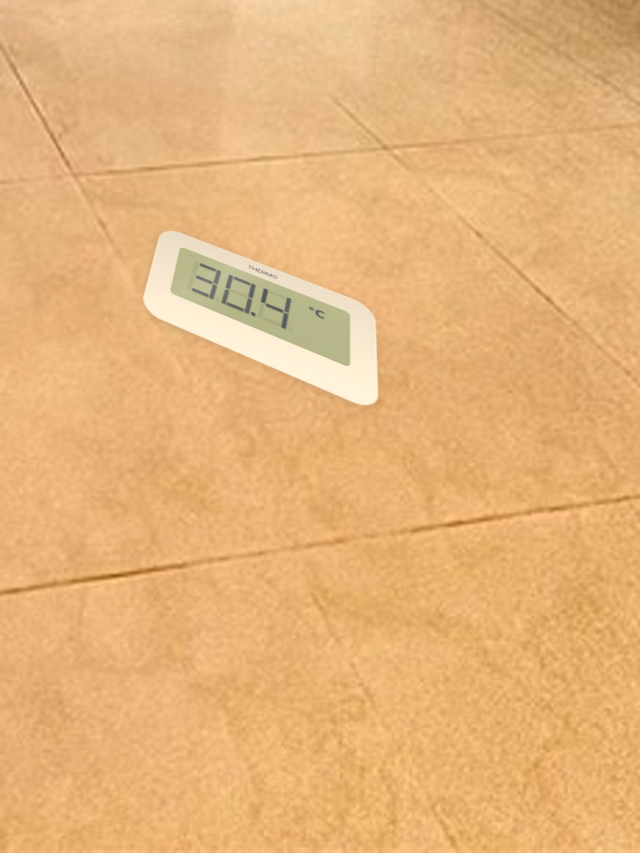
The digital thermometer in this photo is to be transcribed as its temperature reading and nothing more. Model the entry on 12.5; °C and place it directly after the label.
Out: 30.4; °C
